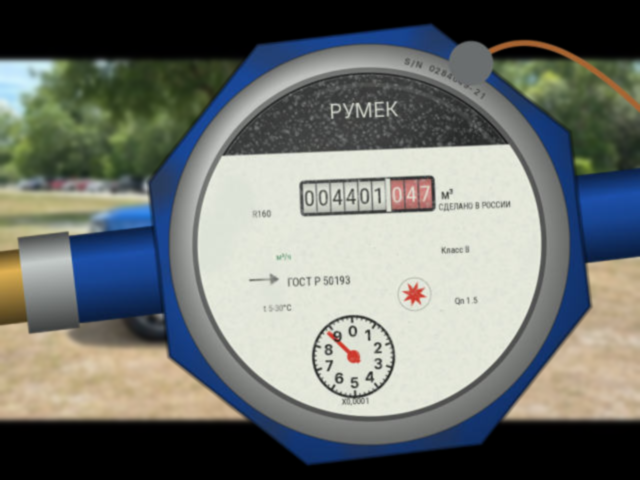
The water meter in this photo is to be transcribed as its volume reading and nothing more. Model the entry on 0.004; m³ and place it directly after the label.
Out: 4401.0478; m³
